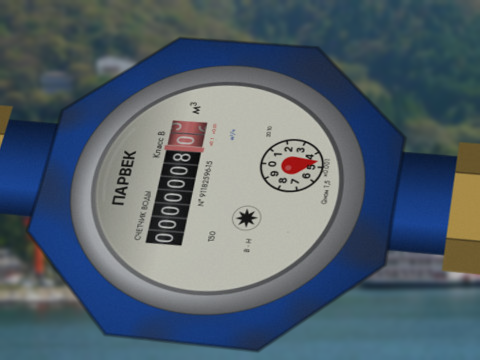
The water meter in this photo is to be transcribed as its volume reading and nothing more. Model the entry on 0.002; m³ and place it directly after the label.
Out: 8.054; m³
